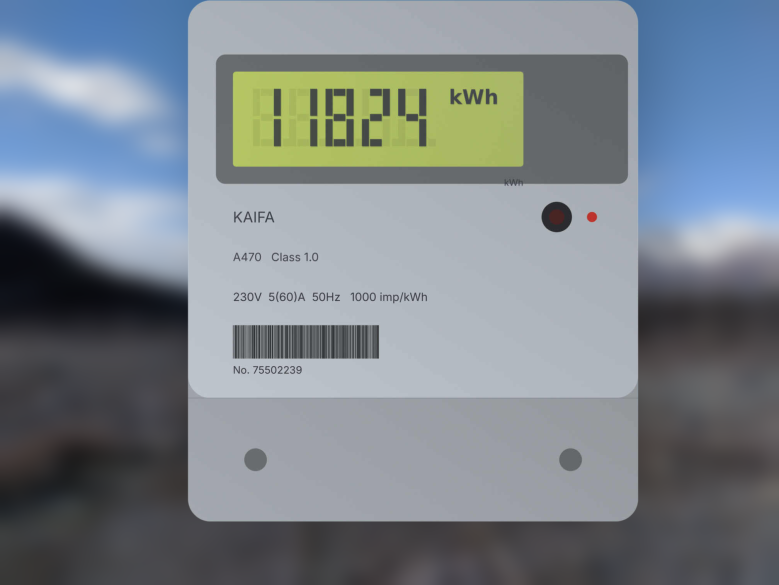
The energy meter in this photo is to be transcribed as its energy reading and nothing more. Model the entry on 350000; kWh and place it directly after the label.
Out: 11824; kWh
